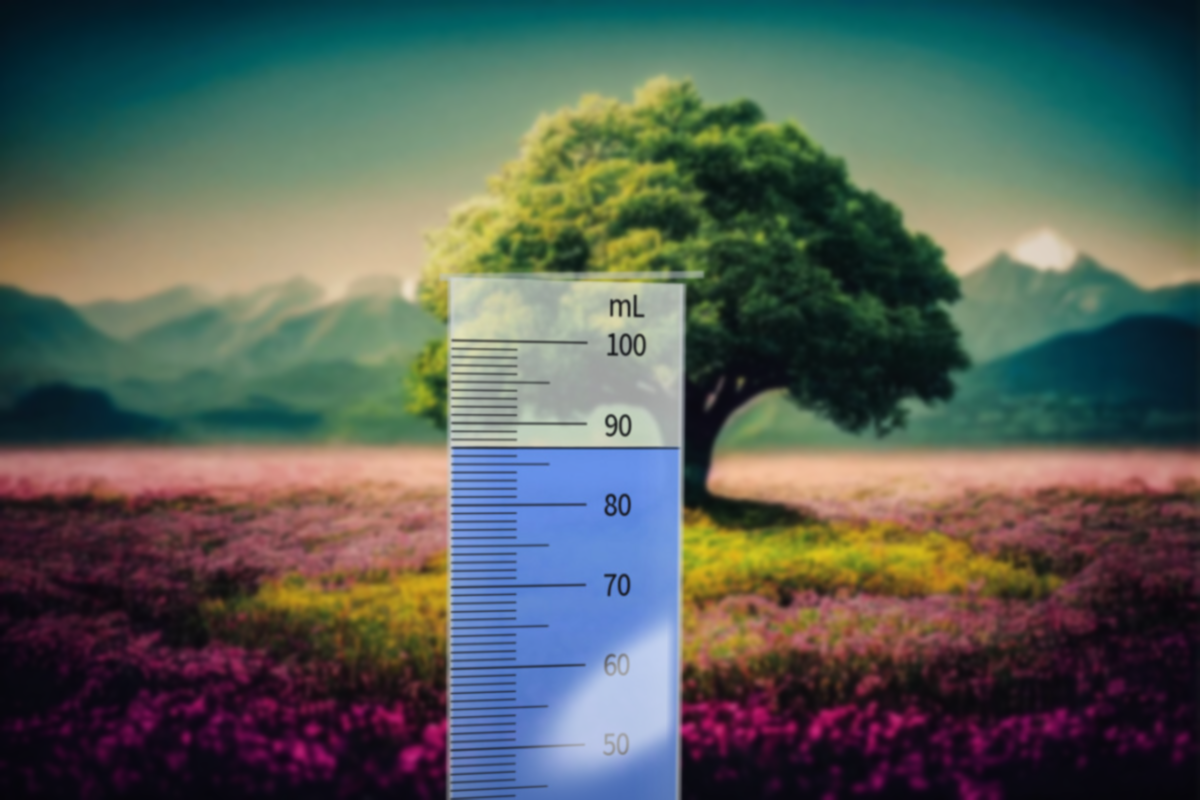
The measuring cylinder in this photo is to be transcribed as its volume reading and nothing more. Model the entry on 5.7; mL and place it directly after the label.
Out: 87; mL
